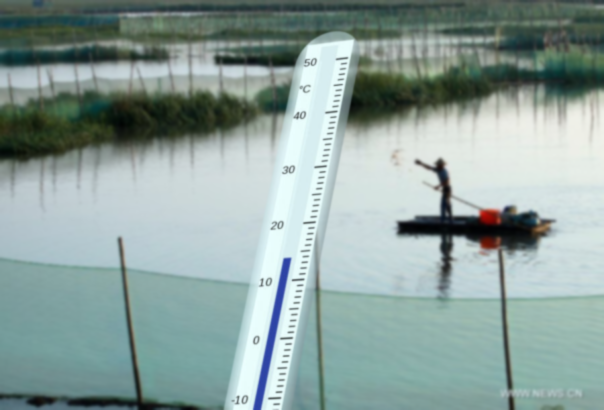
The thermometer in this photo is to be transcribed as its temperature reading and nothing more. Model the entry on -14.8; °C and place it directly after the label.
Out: 14; °C
